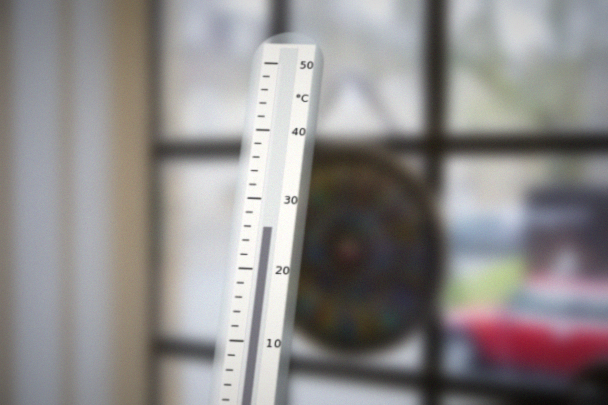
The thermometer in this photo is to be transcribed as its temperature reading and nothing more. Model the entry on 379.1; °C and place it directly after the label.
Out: 26; °C
